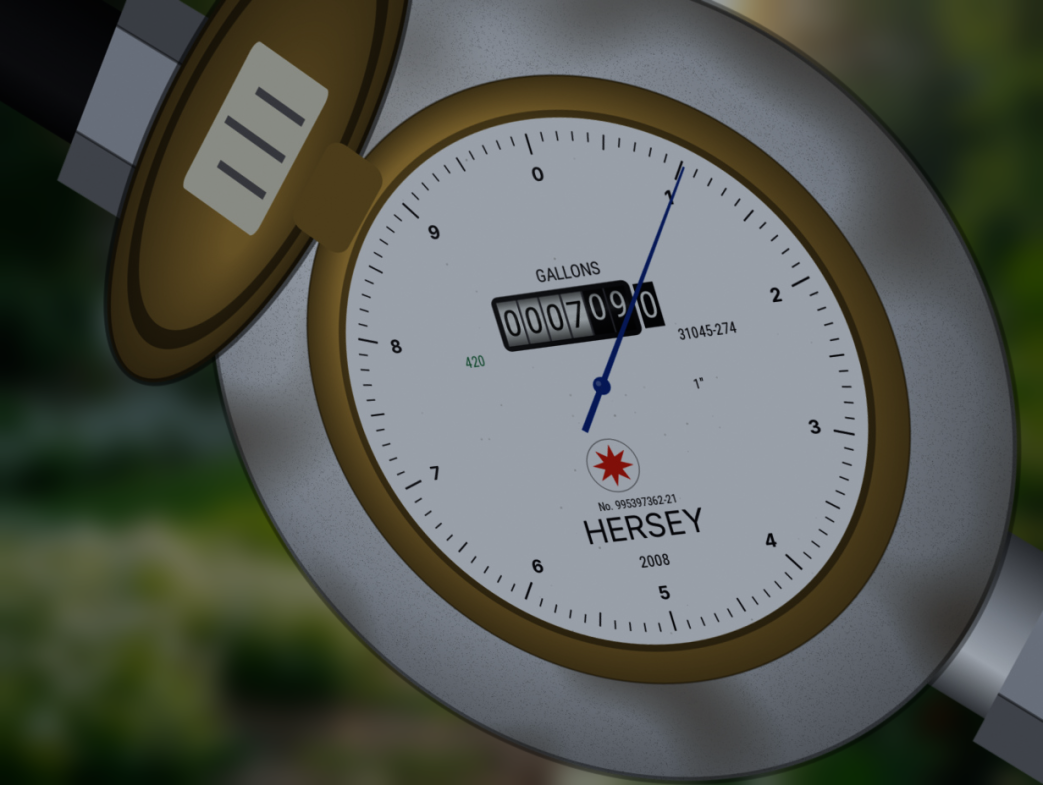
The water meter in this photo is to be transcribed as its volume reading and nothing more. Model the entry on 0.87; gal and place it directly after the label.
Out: 7091.0; gal
